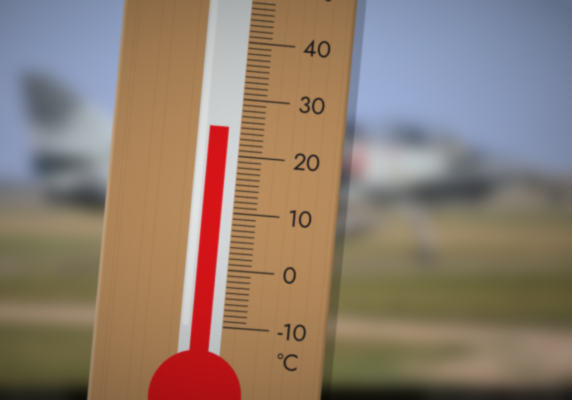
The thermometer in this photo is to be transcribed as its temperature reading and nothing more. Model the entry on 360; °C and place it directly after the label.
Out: 25; °C
